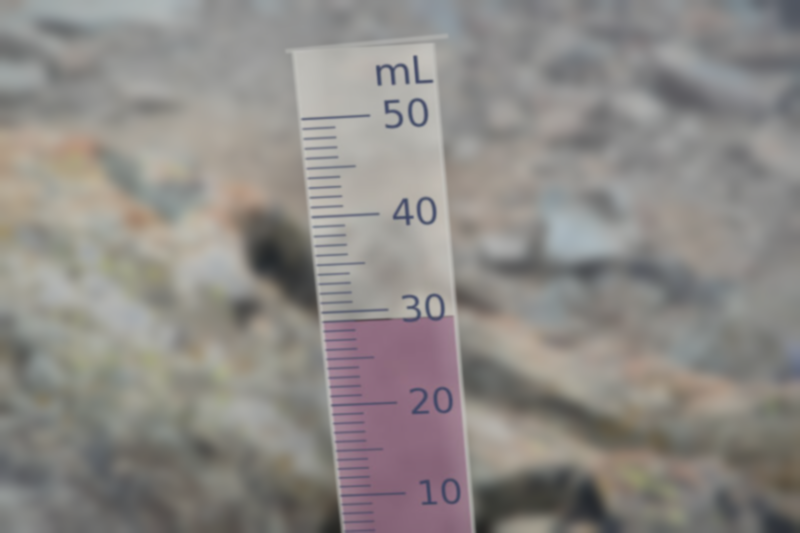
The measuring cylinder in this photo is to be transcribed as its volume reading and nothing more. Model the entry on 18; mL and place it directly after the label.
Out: 29; mL
